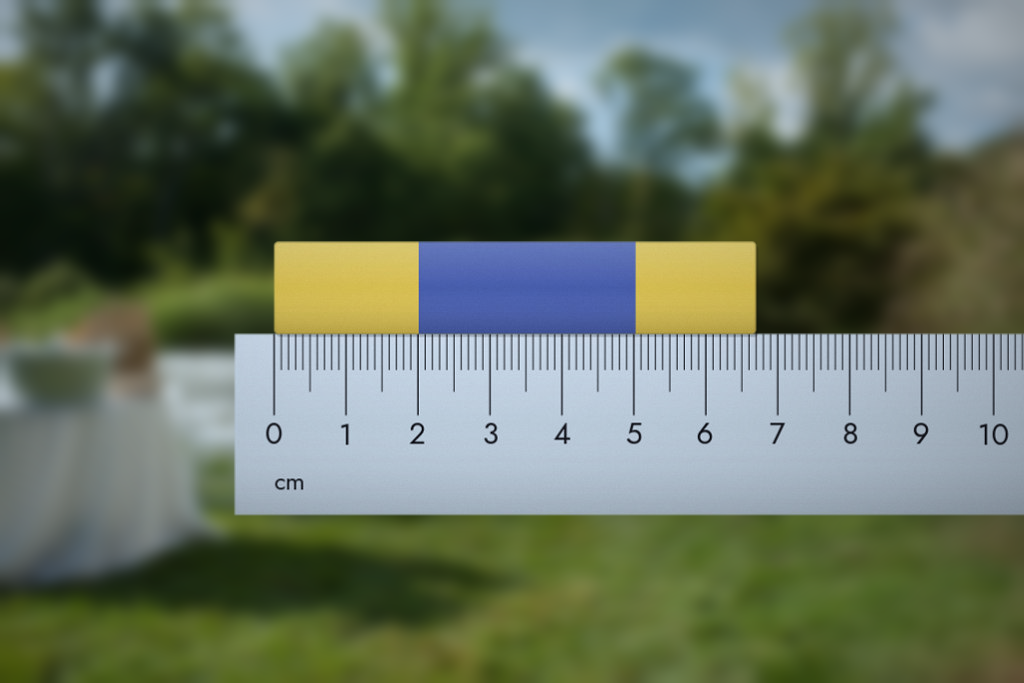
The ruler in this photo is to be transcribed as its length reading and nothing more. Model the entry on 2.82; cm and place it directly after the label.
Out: 6.7; cm
